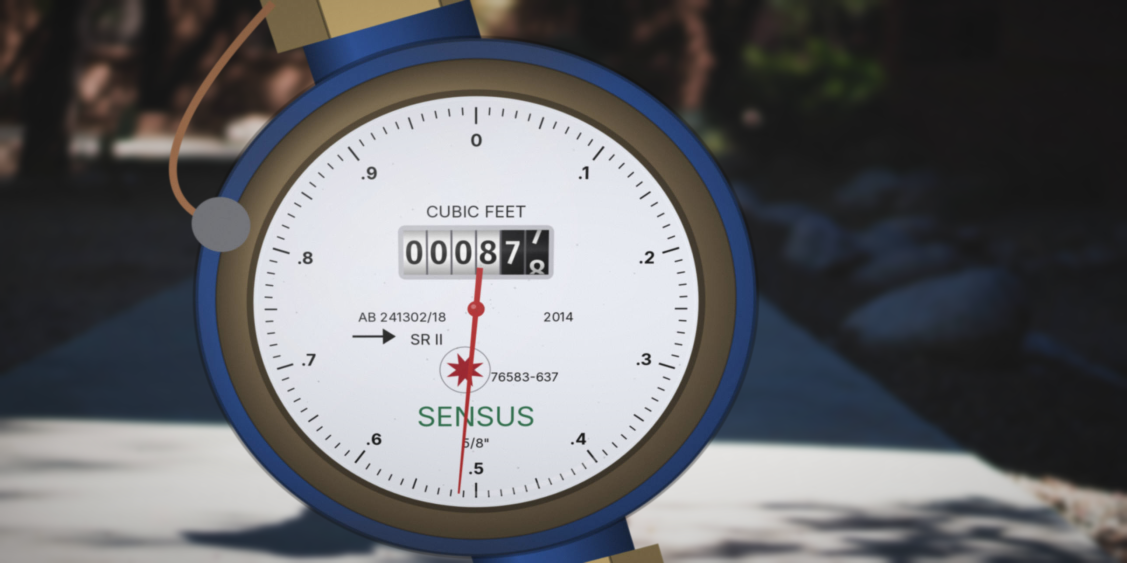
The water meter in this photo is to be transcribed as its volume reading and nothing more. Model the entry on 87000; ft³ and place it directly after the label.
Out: 877.51; ft³
